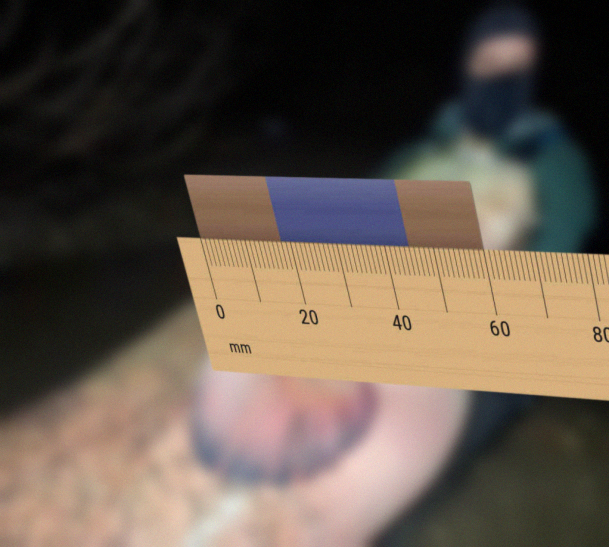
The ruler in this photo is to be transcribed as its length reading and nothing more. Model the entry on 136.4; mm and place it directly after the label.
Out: 60; mm
